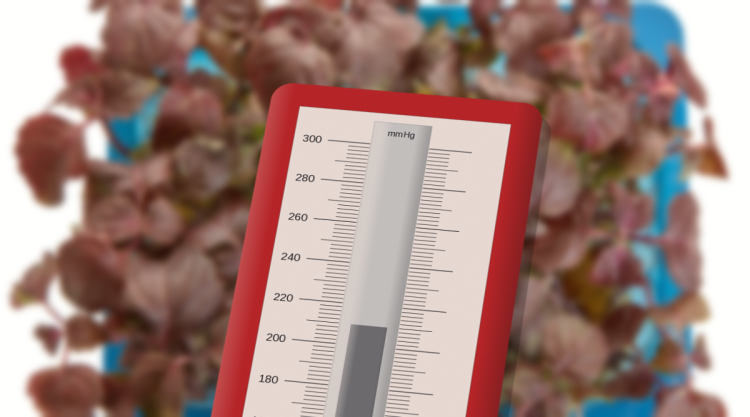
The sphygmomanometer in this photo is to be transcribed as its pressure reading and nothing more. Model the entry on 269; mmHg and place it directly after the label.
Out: 210; mmHg
